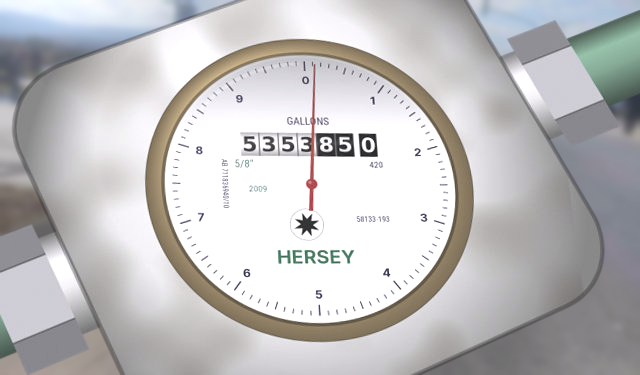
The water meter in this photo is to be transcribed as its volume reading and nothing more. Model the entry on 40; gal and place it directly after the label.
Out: 5353850.1; gal
